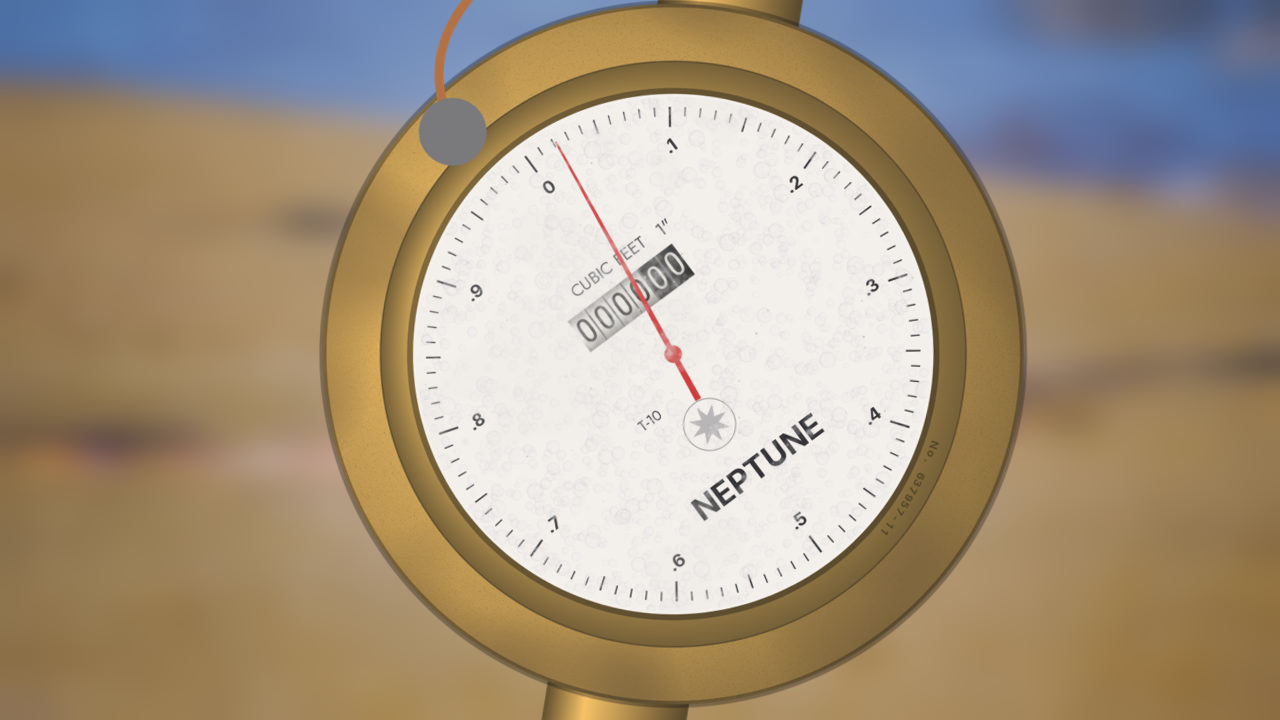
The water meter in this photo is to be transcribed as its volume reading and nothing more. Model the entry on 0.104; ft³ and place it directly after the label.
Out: 0.02; ft³
